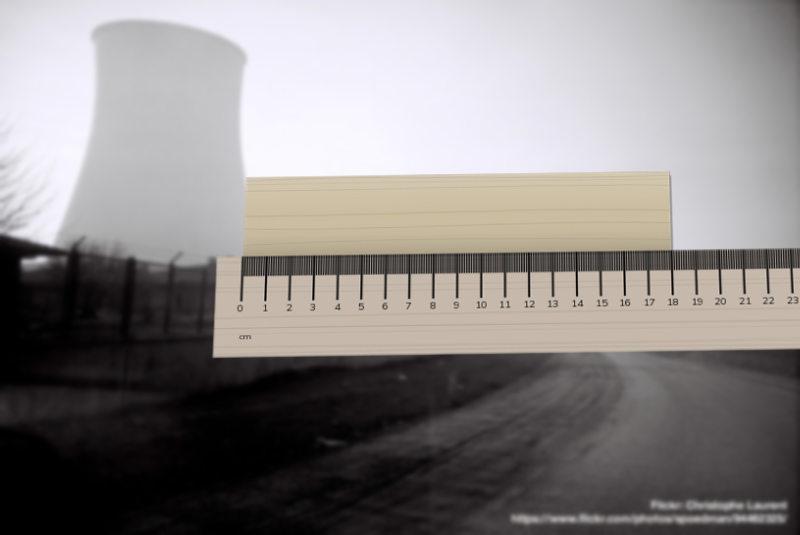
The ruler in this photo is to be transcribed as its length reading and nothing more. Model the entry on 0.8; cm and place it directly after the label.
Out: 18; cm
